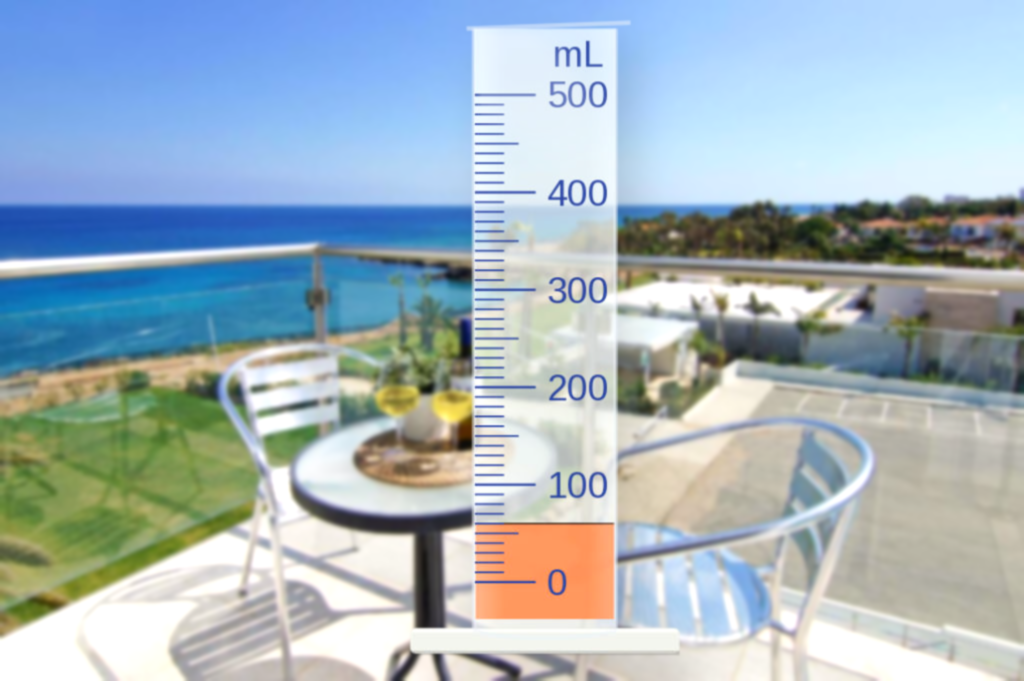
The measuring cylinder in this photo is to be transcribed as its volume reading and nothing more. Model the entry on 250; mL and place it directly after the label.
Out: 60; mL
